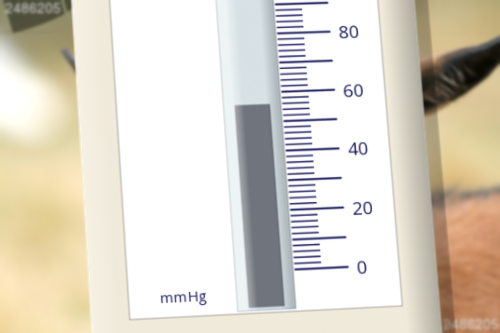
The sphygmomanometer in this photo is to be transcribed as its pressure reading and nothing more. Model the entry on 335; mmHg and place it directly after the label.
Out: 56; mmHg
